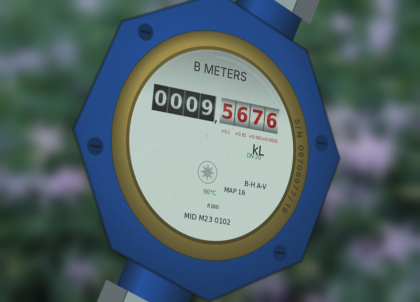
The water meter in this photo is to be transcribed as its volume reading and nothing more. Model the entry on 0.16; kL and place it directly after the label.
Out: 9.5676; kL
